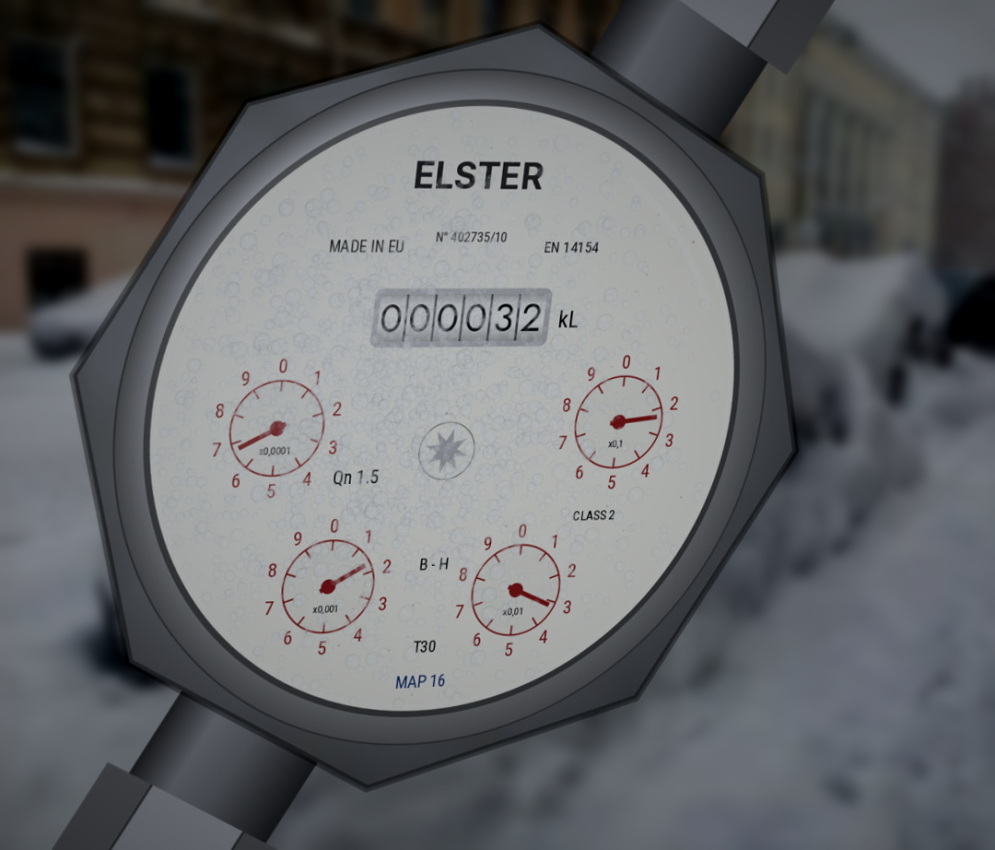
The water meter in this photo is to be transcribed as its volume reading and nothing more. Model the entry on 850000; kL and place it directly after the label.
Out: 32.2316; kL
